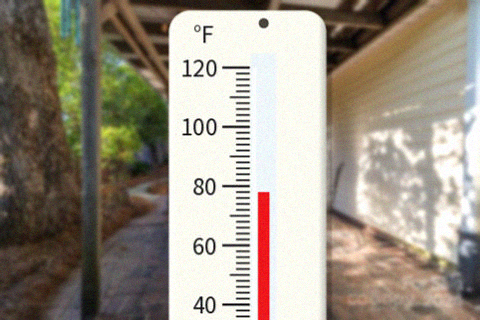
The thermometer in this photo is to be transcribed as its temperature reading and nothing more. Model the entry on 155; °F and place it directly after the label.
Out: 78; °F
